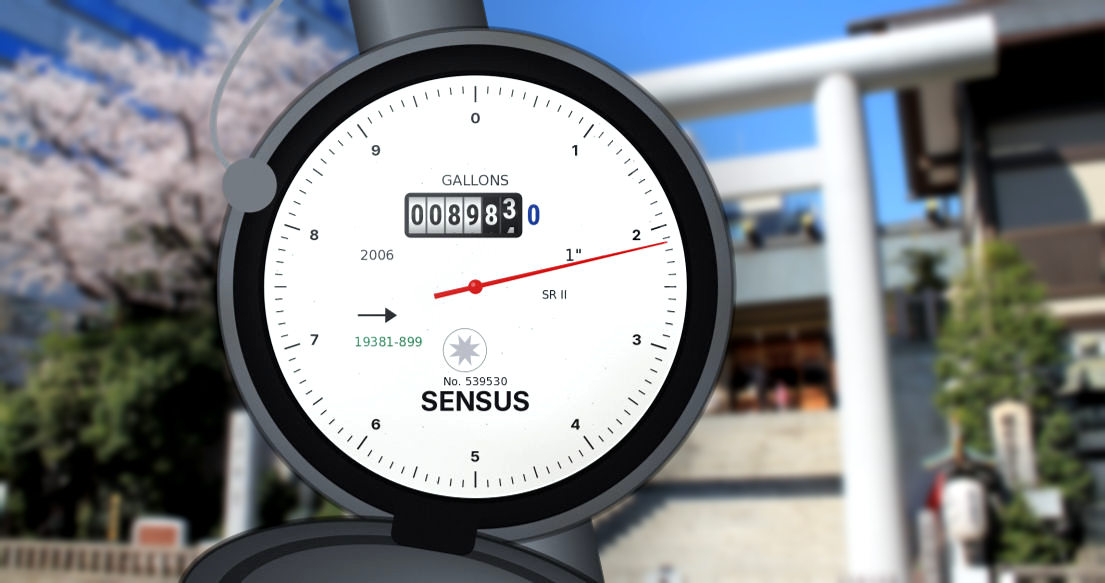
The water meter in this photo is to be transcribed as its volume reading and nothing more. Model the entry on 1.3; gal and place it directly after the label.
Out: 89832.1; gal
